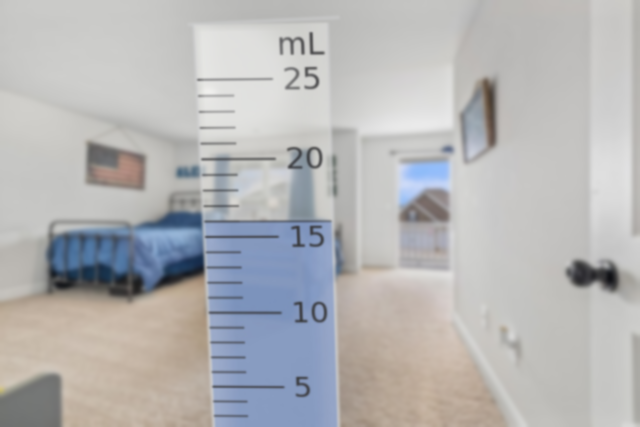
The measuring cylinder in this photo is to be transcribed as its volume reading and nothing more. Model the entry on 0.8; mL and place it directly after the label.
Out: 16; mL
